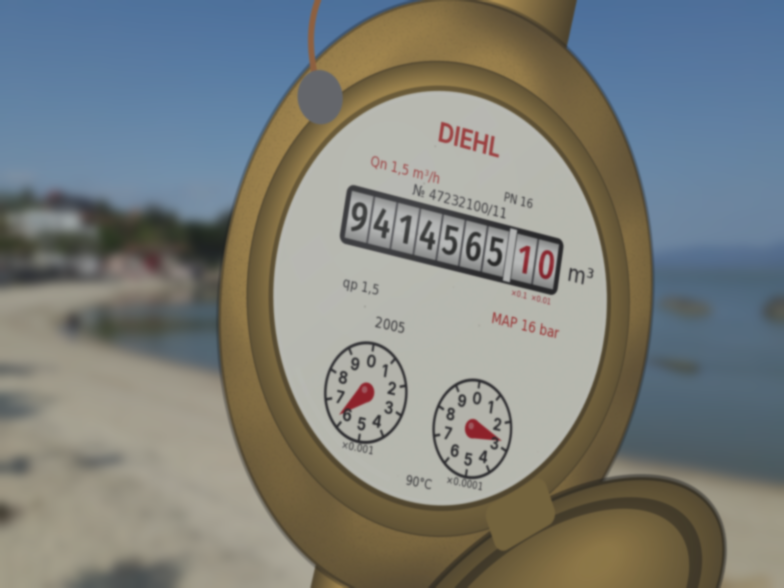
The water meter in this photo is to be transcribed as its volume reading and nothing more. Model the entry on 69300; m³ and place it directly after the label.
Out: 9414565.1062; m³
